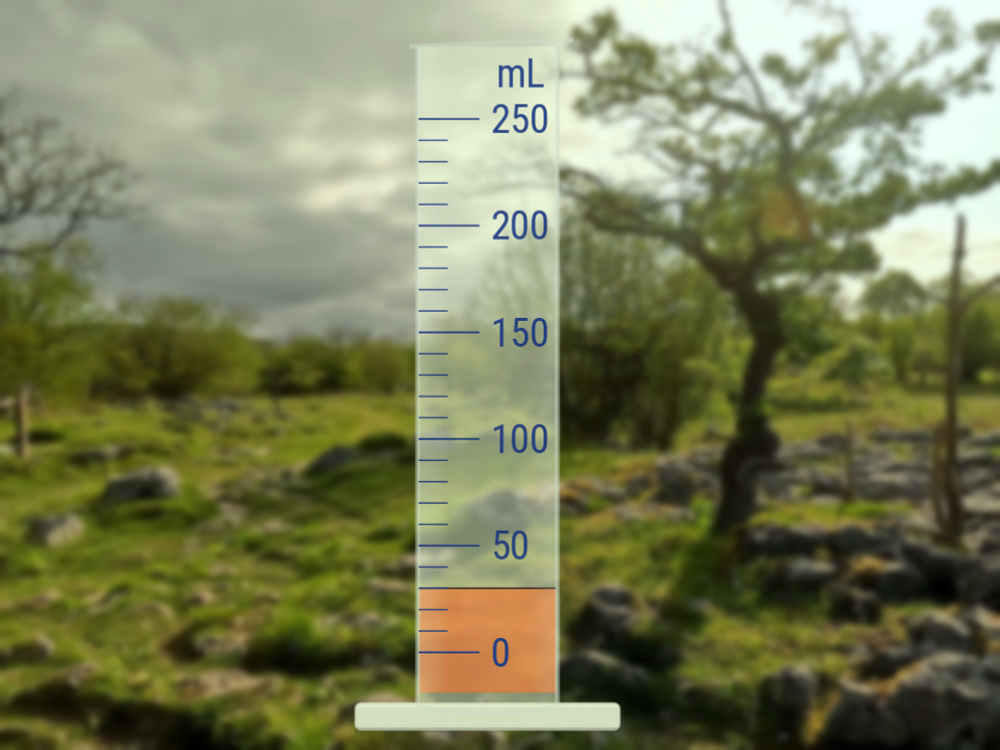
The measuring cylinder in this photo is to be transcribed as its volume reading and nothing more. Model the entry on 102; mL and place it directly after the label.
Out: 30; mL
